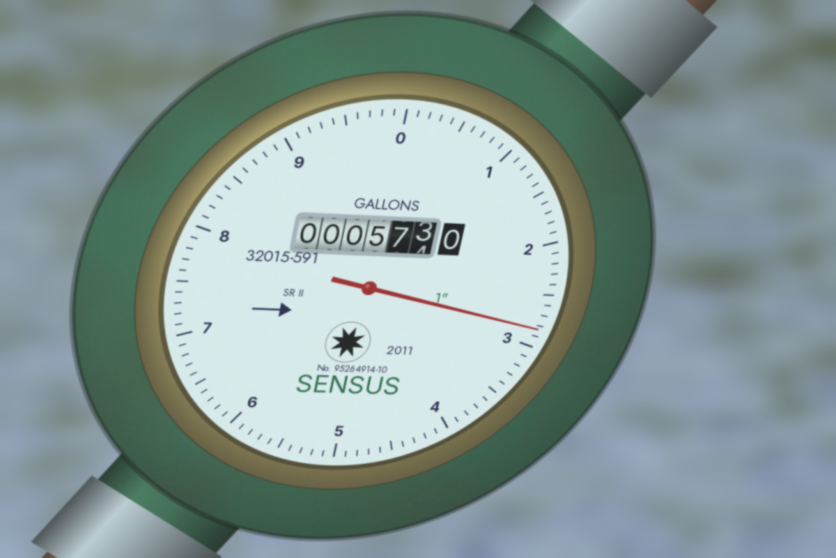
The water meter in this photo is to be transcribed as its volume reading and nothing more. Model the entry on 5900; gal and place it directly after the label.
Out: 5732.8; gal
